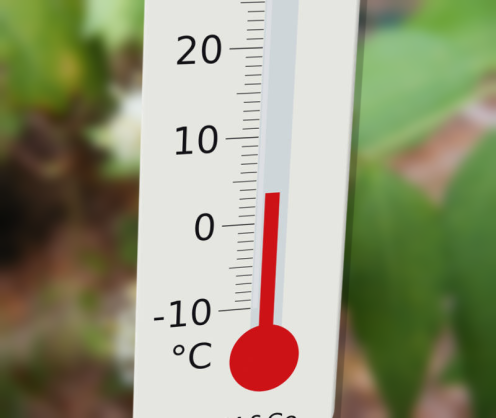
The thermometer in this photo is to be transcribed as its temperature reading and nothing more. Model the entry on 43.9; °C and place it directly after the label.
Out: 3.5; °C
